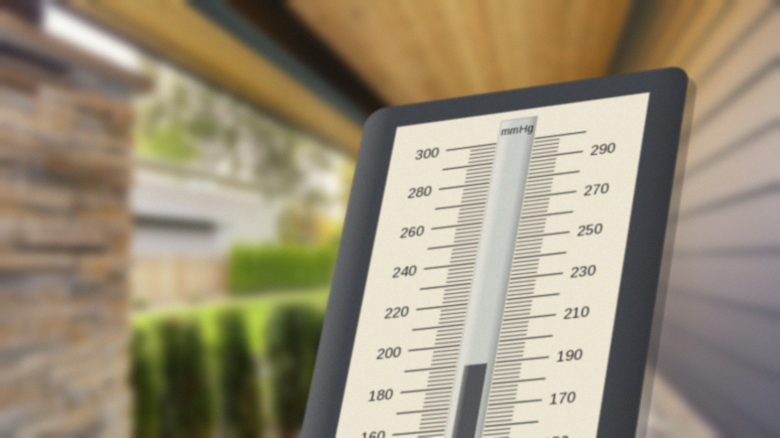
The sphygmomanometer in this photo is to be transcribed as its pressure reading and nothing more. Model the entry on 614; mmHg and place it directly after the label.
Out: 190; mmHg
